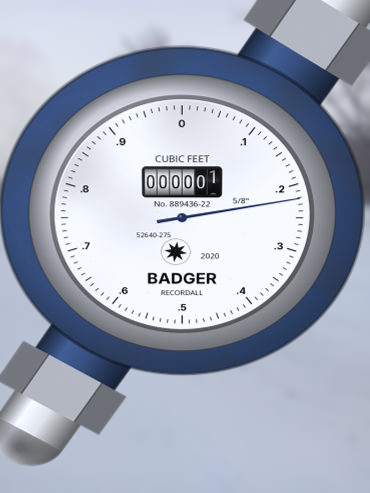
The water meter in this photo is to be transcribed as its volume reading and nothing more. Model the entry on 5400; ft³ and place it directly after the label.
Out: 1.22; ft³
